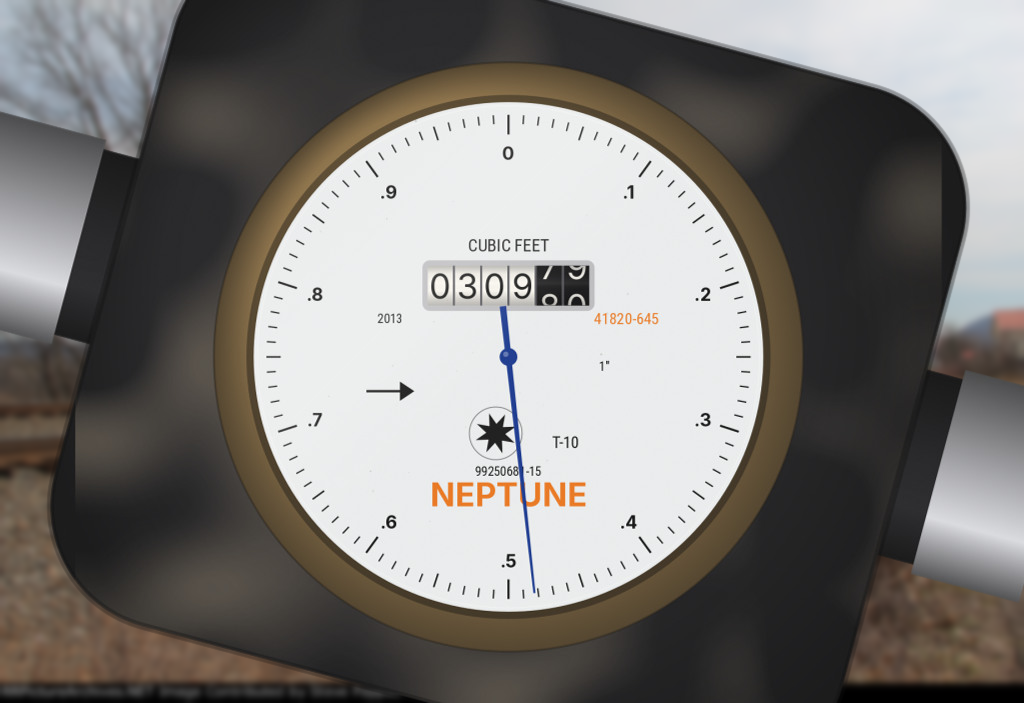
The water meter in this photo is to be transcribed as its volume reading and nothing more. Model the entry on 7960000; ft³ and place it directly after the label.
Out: 30979.48; ft³
